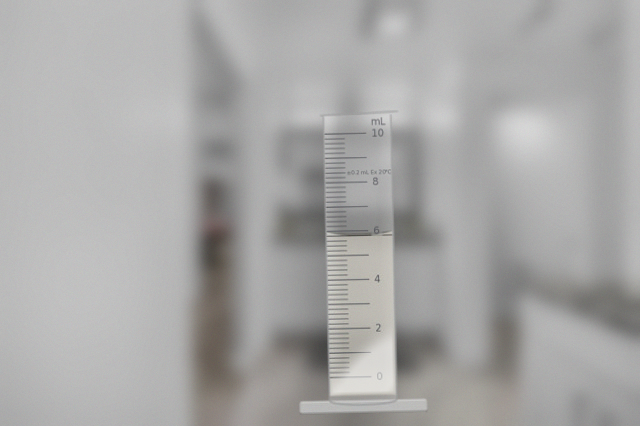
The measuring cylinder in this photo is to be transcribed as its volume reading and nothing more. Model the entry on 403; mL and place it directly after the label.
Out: 5.8; mL
